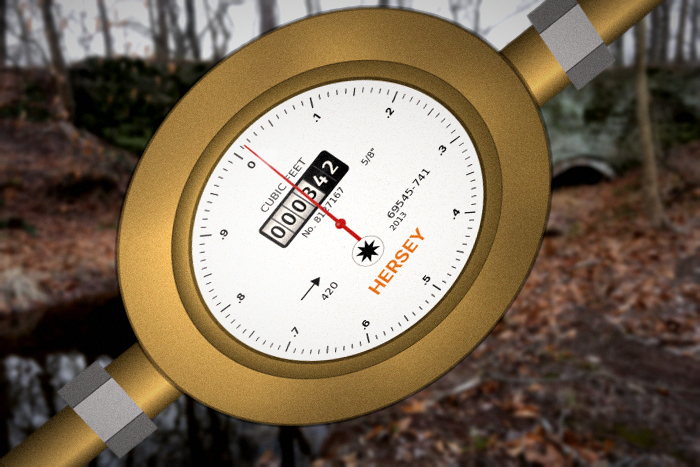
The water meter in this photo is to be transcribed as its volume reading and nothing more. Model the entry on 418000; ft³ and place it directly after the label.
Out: 342.01; ft³
